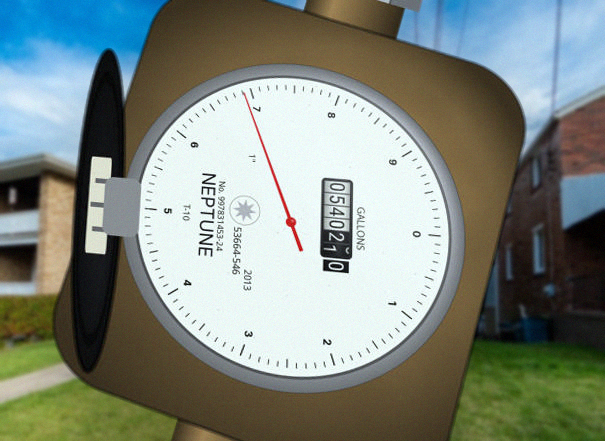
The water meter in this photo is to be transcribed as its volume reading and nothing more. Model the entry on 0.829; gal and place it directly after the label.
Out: 540206.9; gal
